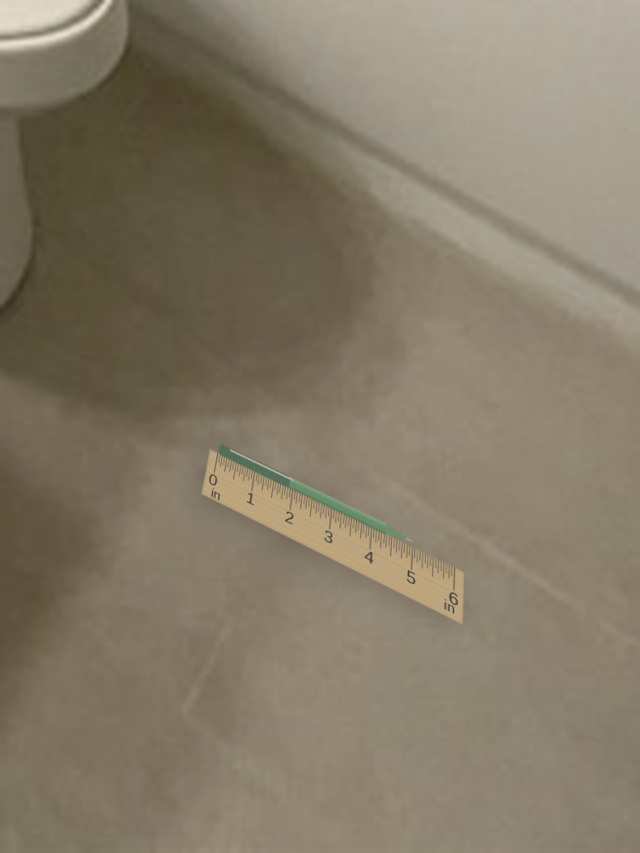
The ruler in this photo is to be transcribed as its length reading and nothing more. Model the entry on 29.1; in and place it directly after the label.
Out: 5; in
